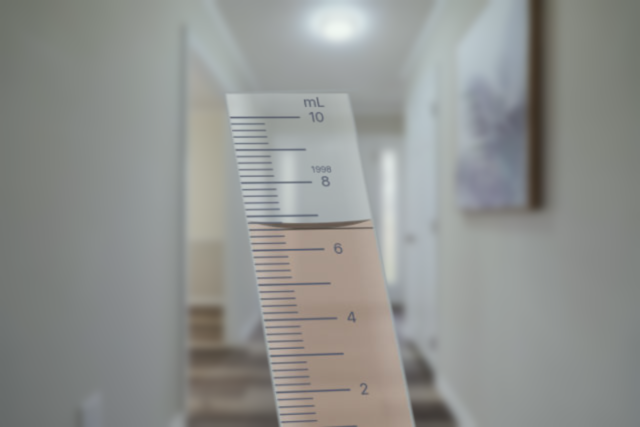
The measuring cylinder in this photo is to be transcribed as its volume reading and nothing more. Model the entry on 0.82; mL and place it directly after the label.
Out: 6.6; mL
